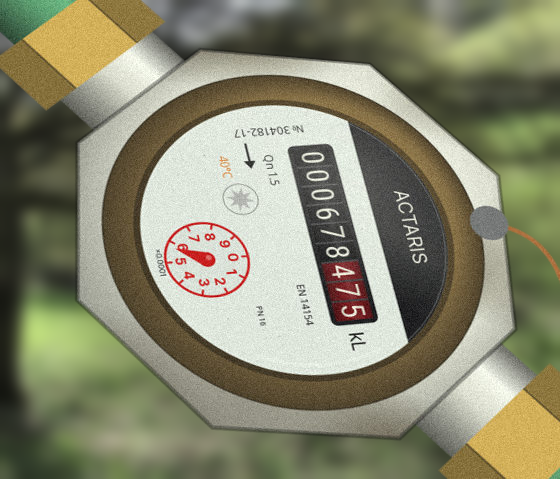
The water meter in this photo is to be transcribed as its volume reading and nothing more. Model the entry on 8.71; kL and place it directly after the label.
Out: 678.4755; kL
